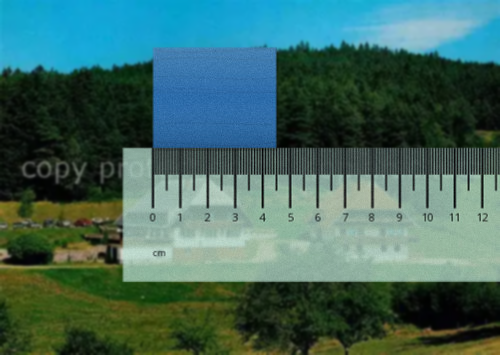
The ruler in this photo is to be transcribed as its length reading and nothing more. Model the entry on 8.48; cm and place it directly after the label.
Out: 4.5; cm
